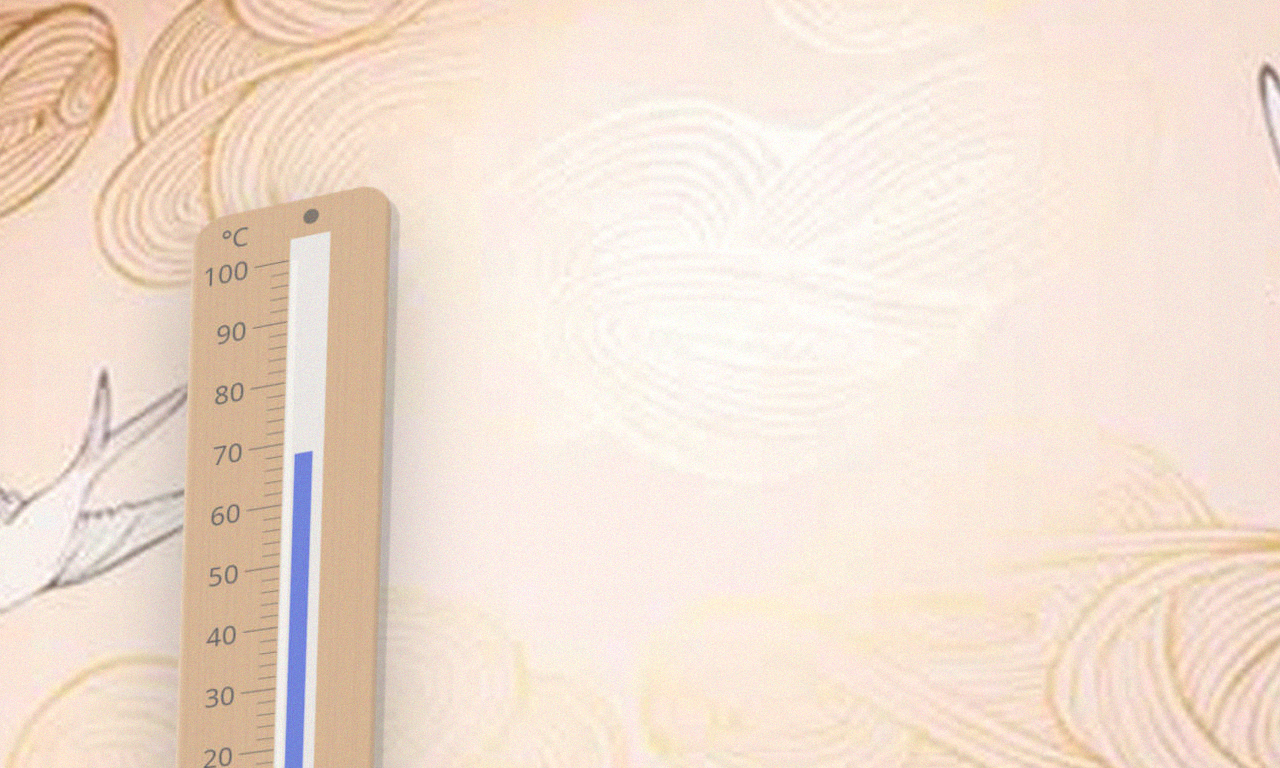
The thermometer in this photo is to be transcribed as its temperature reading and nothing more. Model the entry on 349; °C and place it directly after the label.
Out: 68; °C
